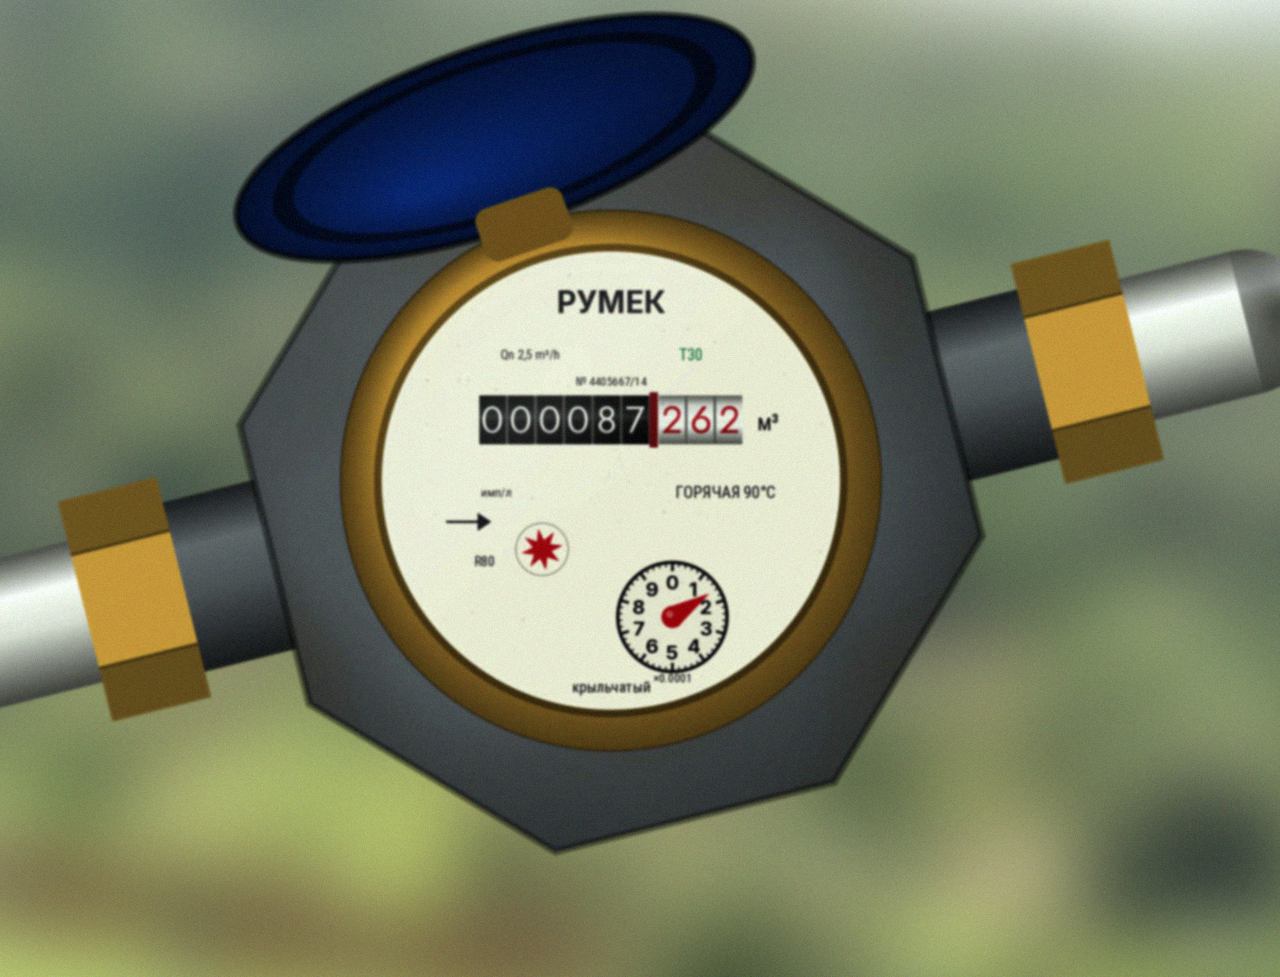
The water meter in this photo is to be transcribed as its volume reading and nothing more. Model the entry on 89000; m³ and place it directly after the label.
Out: 87.2621; m³
